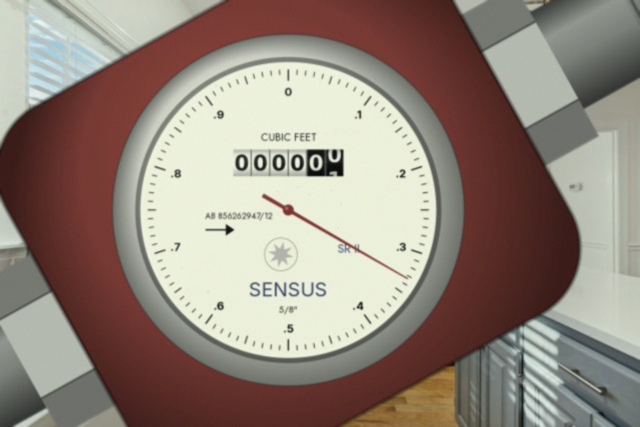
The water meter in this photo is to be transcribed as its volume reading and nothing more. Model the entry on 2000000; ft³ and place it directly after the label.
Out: 0.33; ft³
